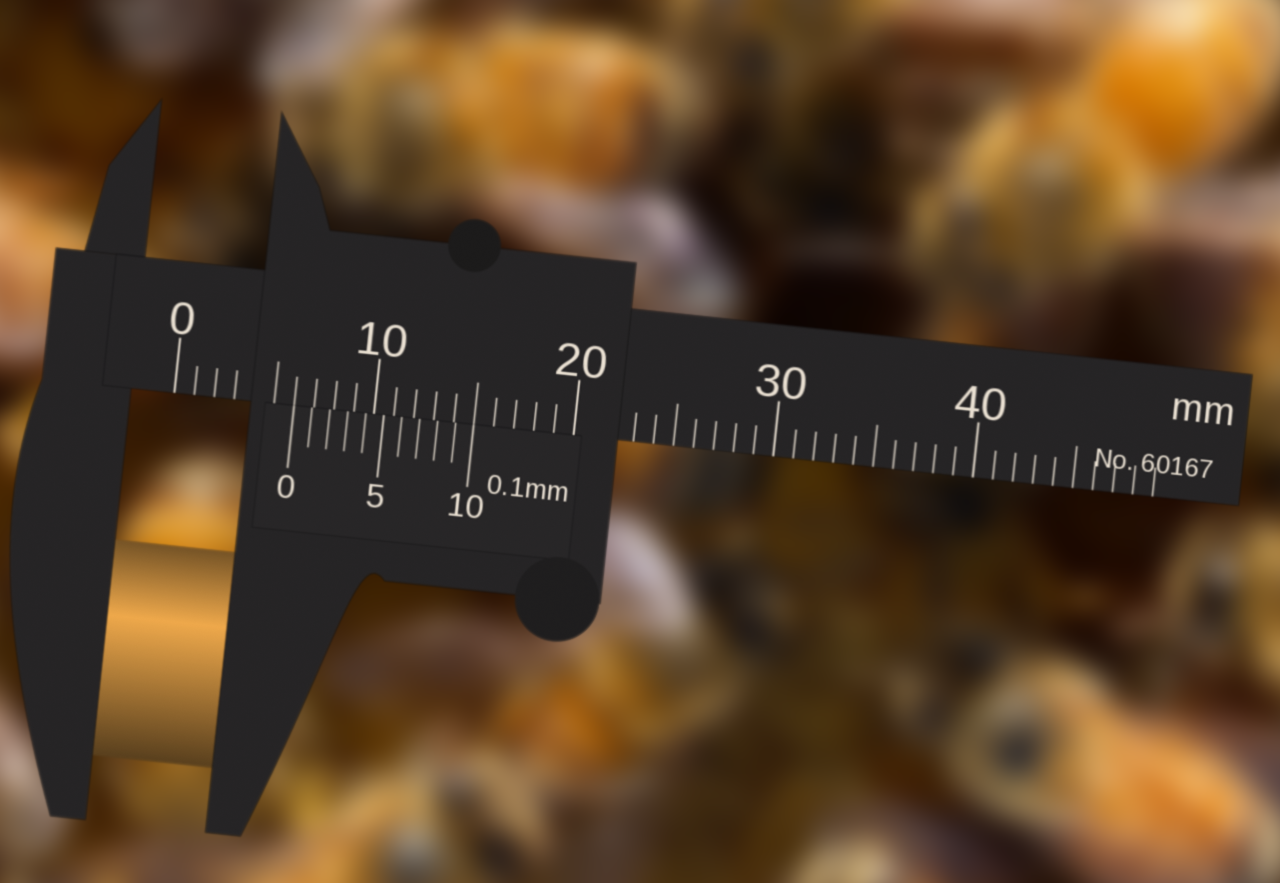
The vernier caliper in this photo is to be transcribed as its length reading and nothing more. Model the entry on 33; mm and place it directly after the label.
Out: 6.0; mm
